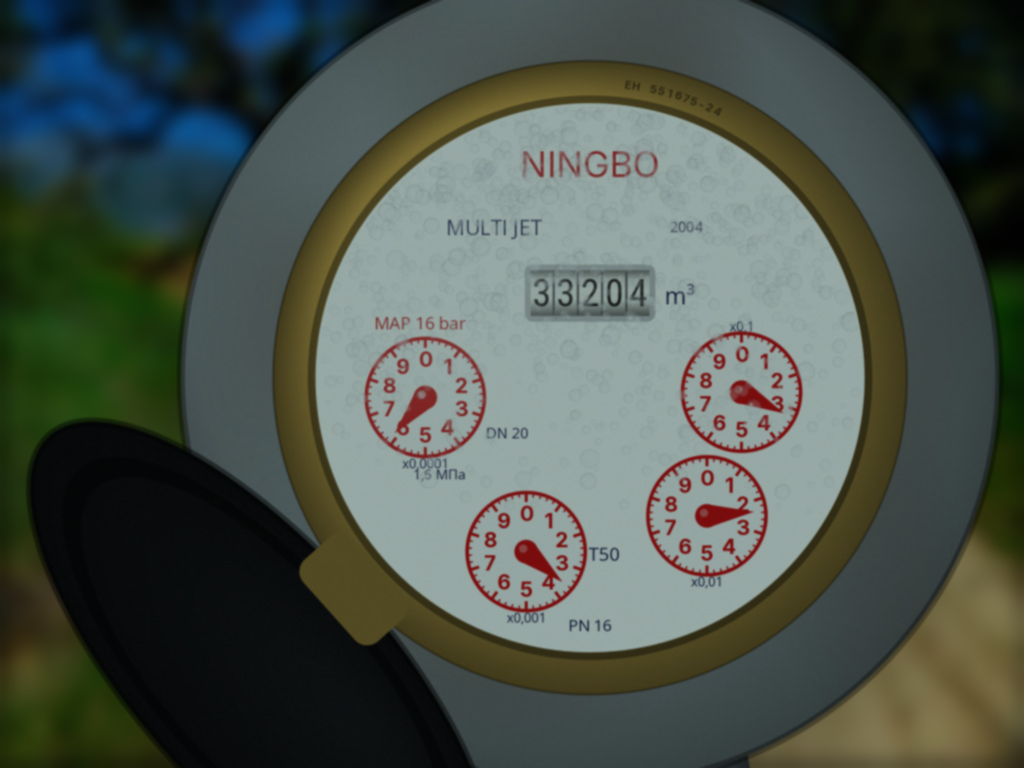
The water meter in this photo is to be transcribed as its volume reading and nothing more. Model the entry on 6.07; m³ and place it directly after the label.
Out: 33204.3236; m³
